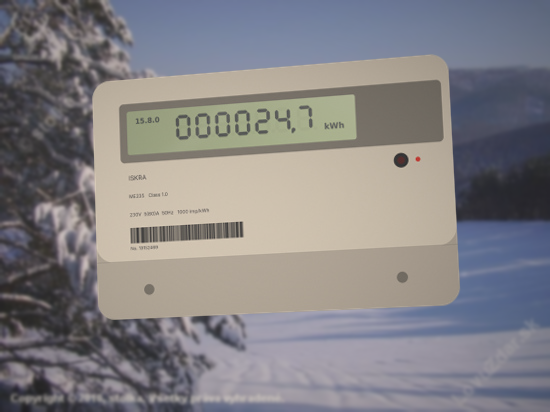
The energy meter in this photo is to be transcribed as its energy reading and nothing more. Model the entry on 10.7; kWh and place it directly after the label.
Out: 24.7; kWh
